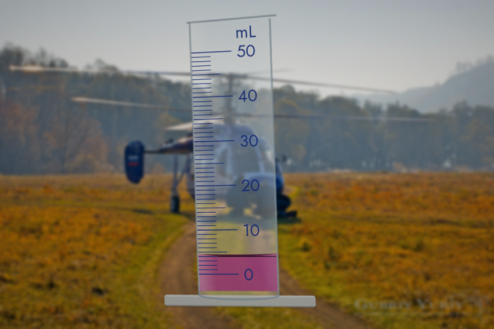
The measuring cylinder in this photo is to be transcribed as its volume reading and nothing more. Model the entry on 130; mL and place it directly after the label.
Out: 4; mL
